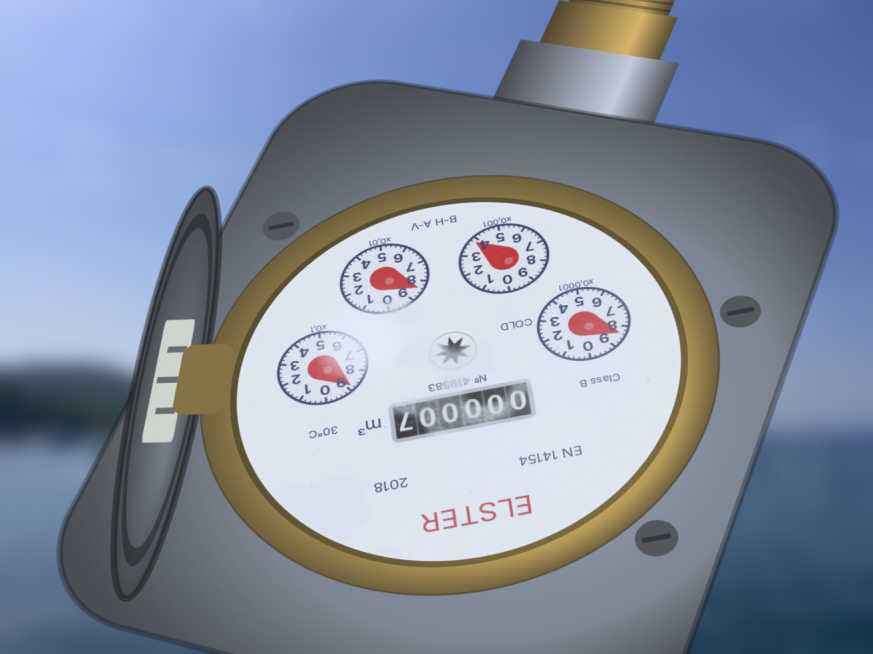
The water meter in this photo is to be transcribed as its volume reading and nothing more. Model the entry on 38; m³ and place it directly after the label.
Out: 7.8838; m³
